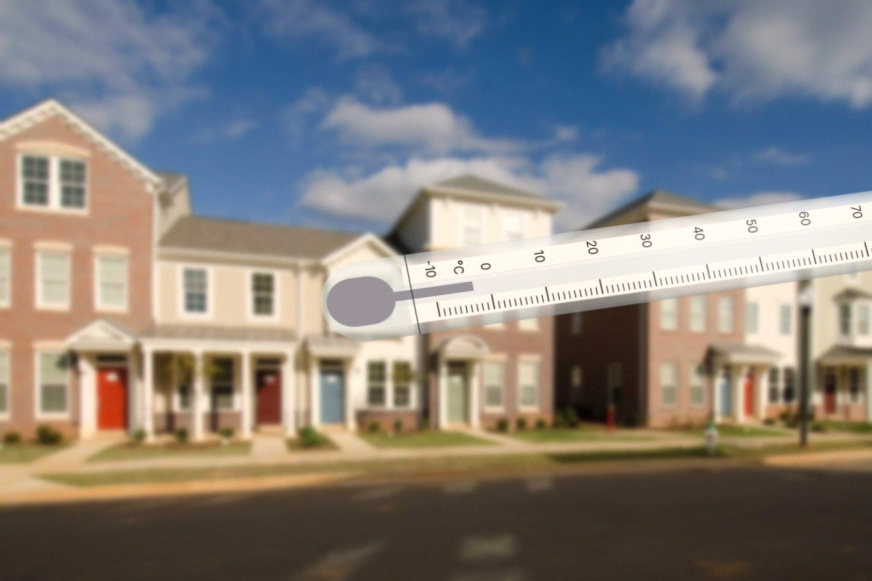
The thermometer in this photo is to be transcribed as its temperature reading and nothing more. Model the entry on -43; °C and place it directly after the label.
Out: -3; °C
